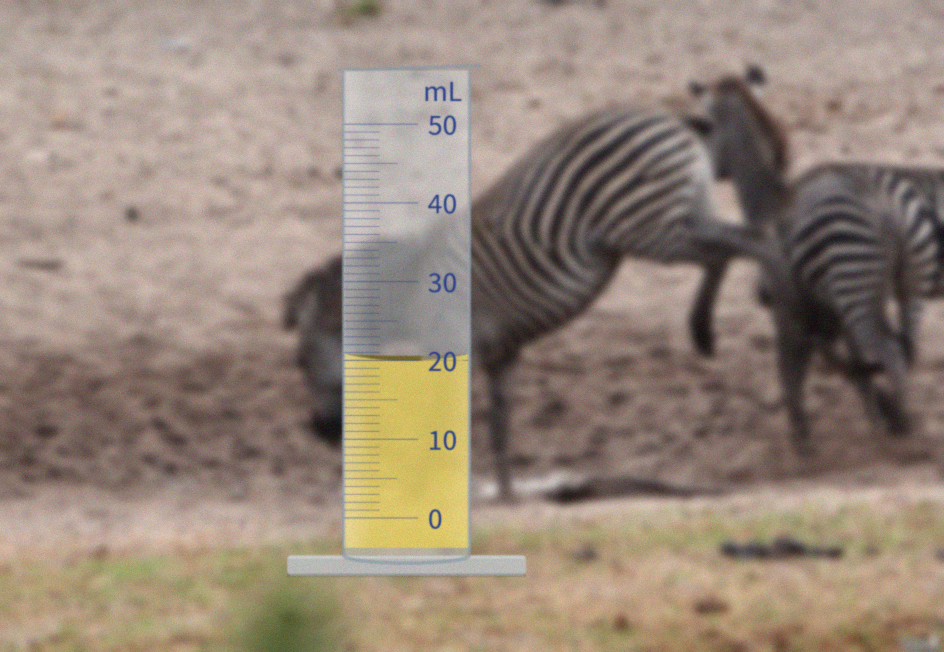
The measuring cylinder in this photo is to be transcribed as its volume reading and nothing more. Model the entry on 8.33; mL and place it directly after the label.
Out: 20; mL
